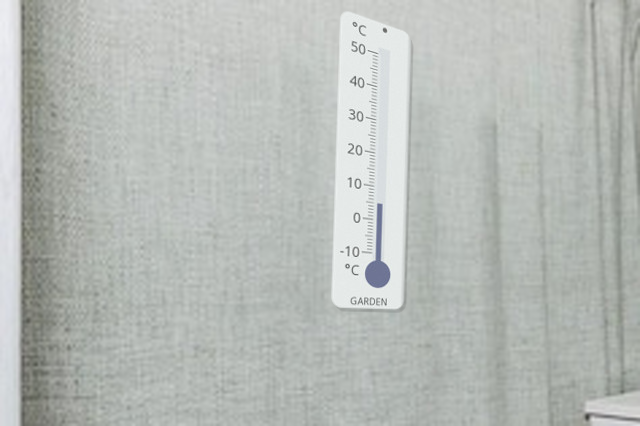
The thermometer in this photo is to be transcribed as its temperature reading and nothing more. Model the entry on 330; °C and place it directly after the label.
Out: 5; °C
